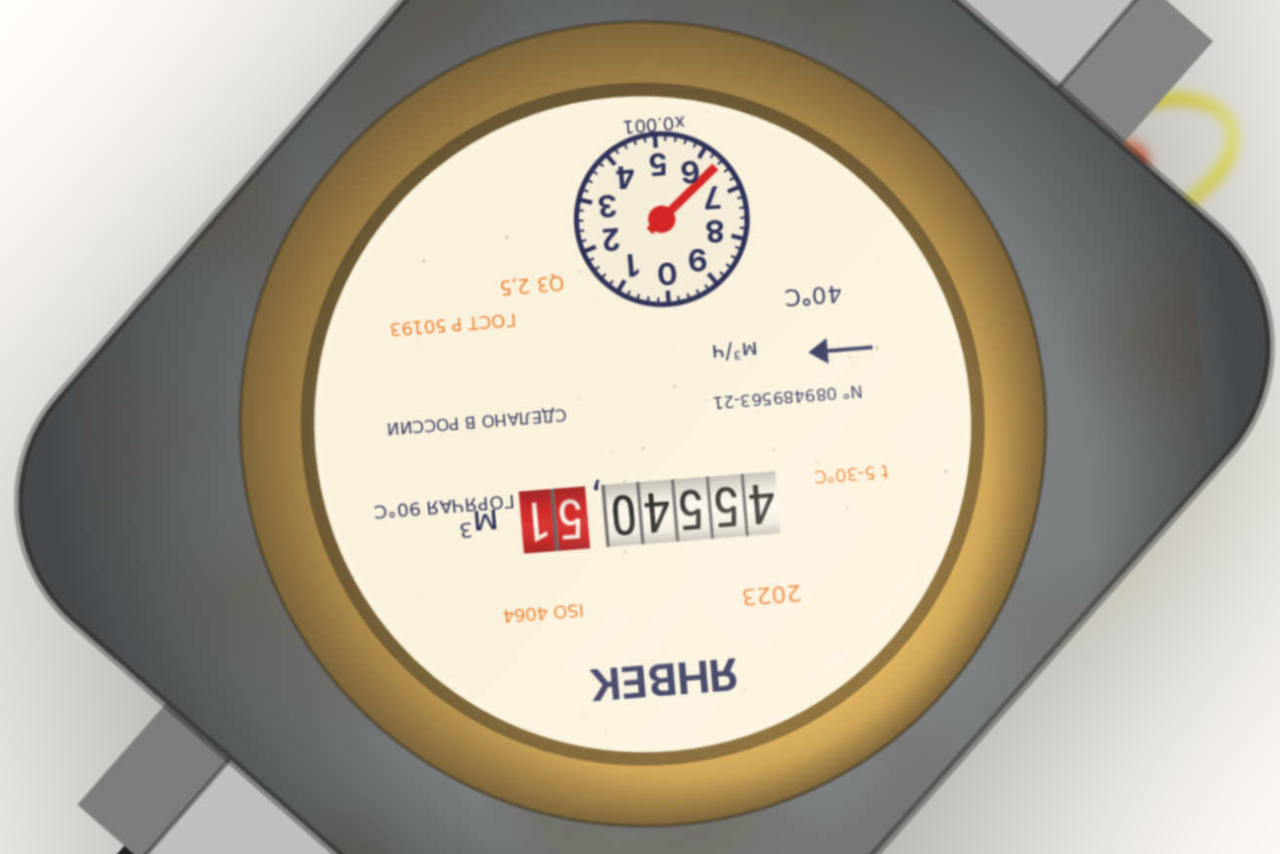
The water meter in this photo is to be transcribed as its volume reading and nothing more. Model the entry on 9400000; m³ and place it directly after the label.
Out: 45540.516; m³
